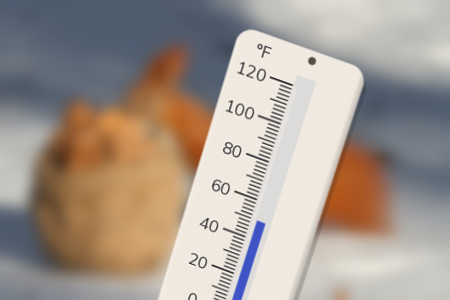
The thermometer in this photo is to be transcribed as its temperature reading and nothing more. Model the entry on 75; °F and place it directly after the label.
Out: 50; °F
